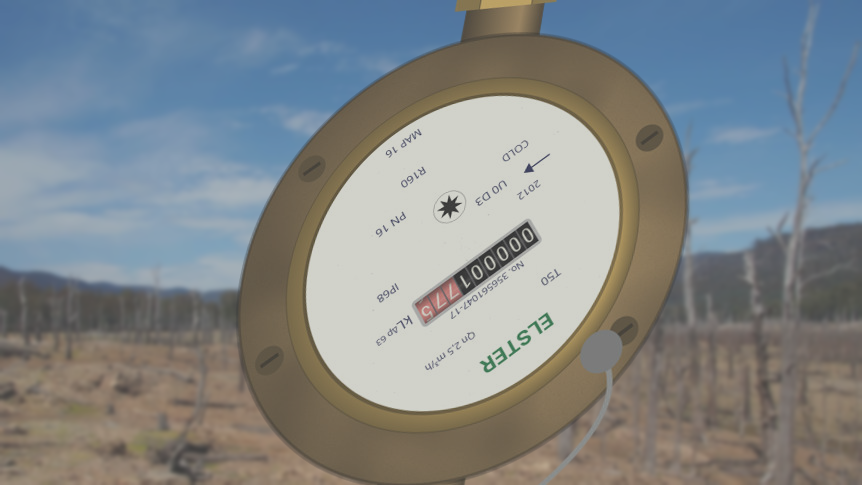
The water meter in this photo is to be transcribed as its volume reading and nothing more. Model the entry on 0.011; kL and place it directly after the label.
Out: 1.775; kL
